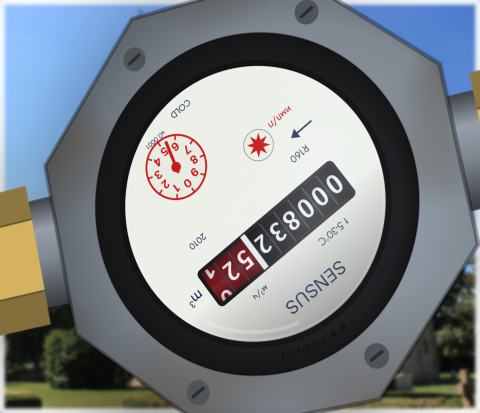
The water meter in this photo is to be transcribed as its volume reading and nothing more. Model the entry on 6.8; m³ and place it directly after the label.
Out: 832.5205; m³
